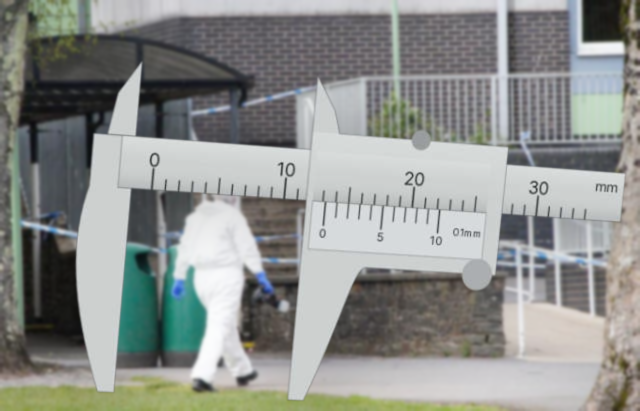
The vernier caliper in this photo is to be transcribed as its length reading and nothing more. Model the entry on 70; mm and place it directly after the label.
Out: 13.2; mm
